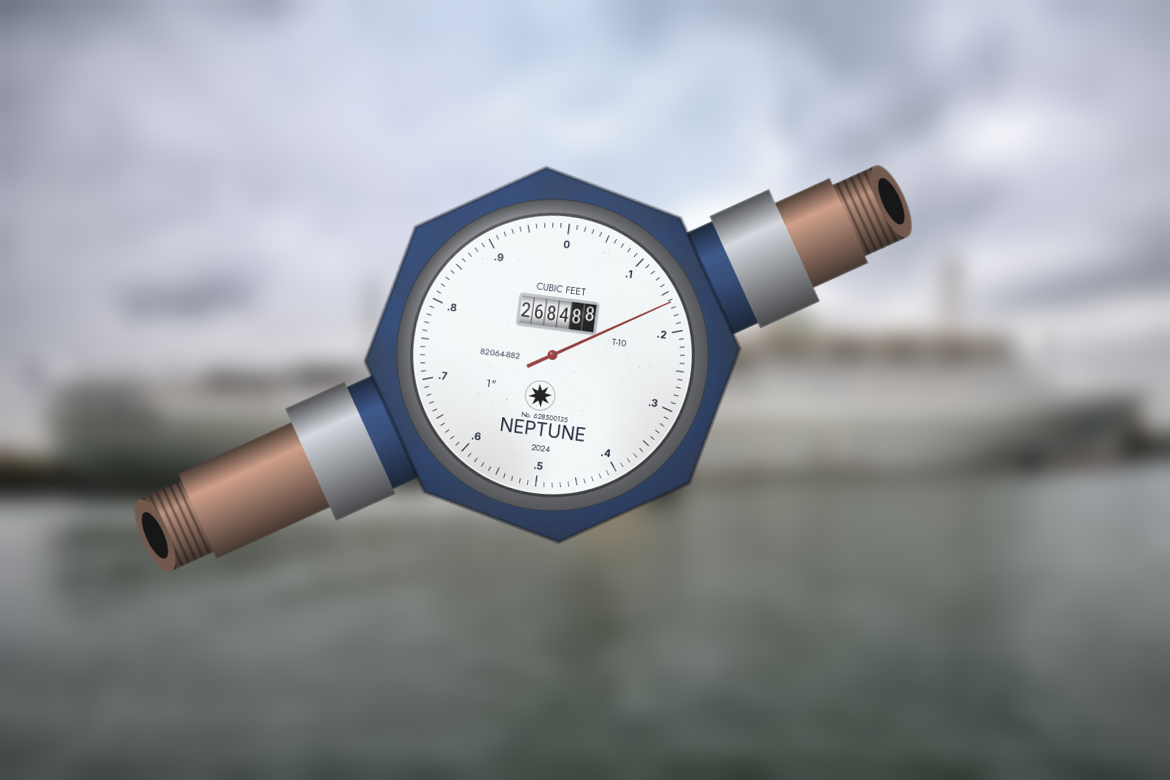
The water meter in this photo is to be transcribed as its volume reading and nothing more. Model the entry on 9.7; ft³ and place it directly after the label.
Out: 268488.16; ft³
